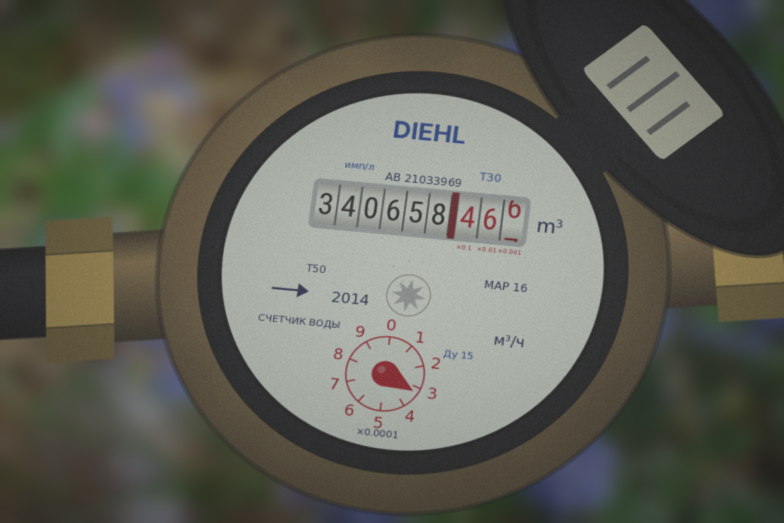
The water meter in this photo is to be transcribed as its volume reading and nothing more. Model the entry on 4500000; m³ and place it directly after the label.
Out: 340658.4663; m³
